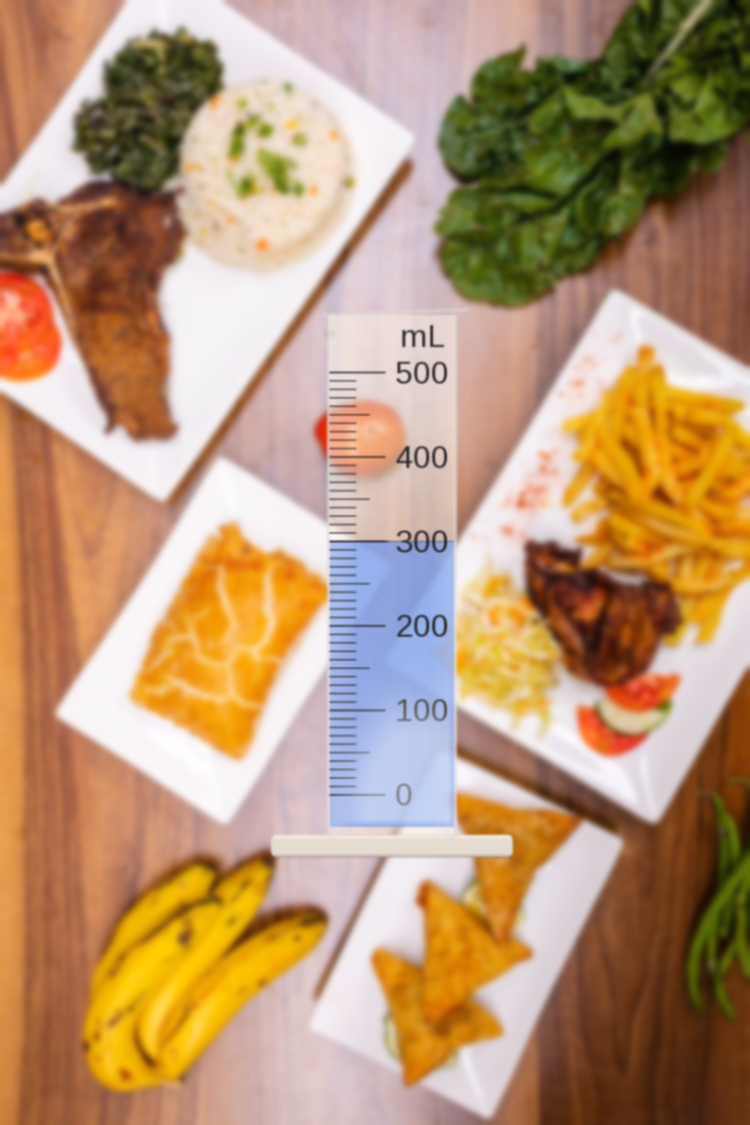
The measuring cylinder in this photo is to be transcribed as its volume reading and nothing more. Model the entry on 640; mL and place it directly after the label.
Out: 300; mL
